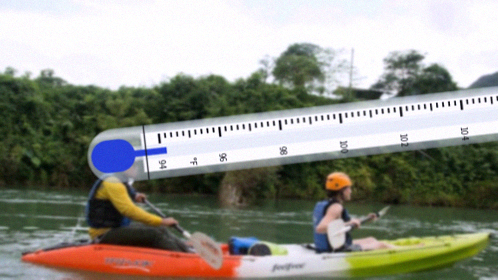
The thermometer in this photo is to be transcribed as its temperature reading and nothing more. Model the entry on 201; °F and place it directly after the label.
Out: 94.2; °F
